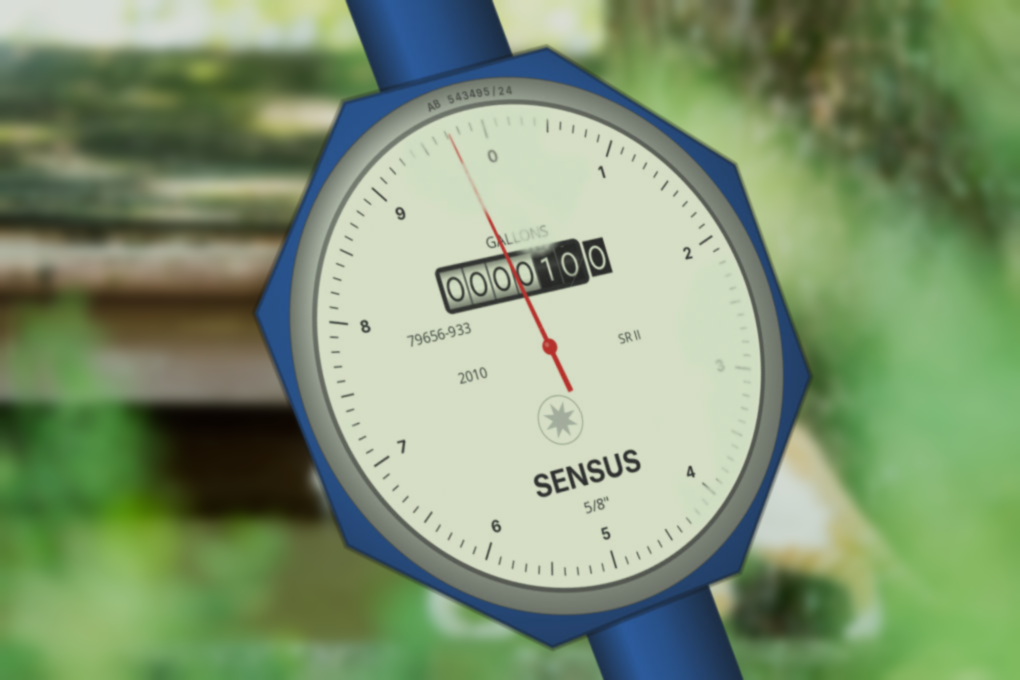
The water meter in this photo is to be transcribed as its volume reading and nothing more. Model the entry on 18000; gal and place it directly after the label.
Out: 99.7; gal
